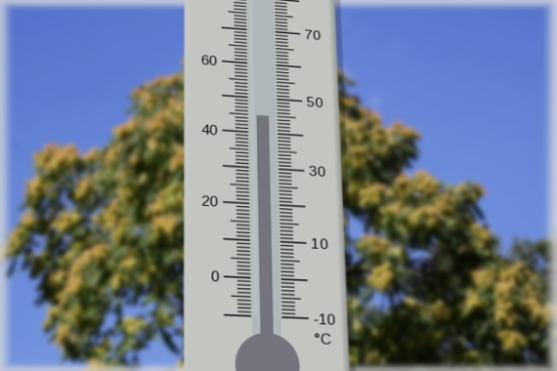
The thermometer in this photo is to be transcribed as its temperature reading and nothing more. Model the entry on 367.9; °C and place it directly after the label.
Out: 45; °C
